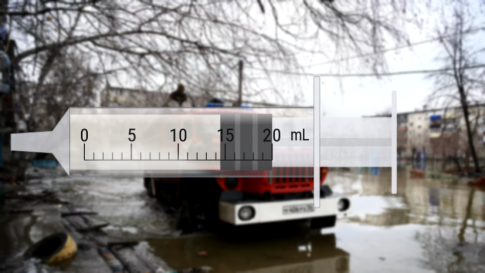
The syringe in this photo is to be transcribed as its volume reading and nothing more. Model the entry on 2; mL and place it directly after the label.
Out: 14.5; mL
